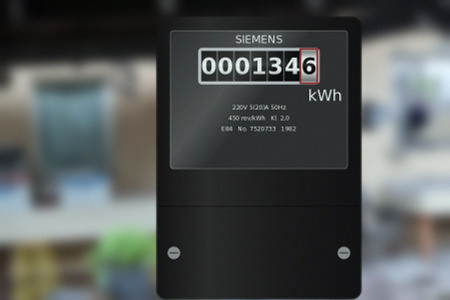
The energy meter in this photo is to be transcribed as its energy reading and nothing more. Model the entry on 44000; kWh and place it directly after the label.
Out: 134.6; kWh
